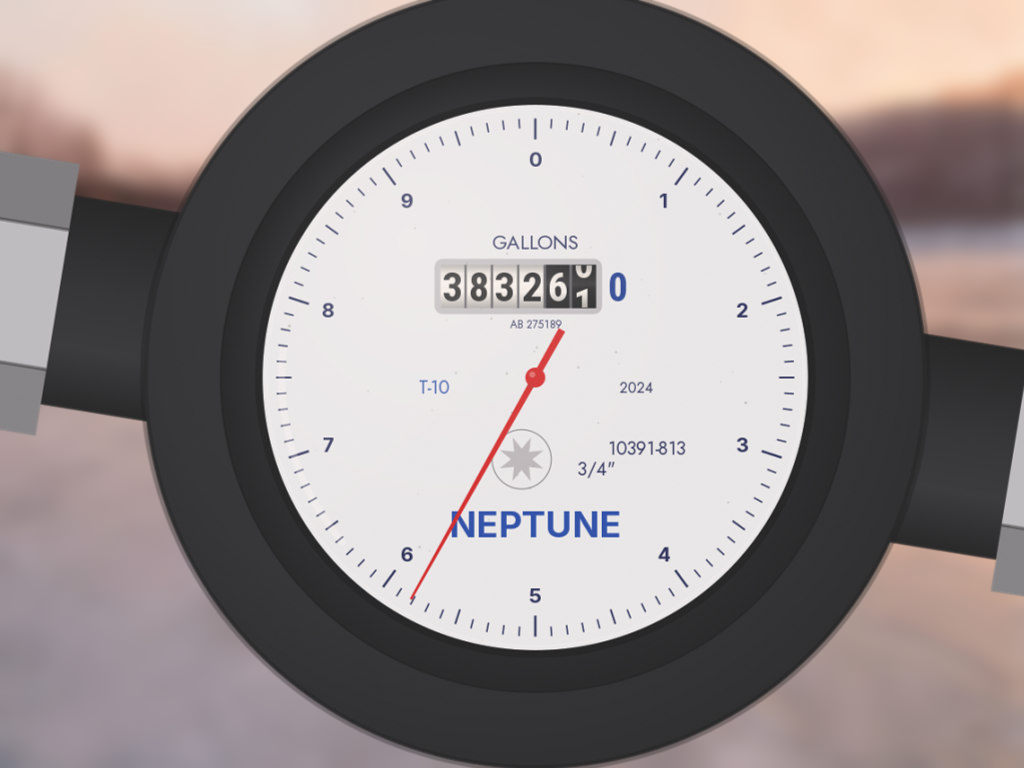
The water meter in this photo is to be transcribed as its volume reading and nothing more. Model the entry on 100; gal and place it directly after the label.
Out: 3832605.8; gal
